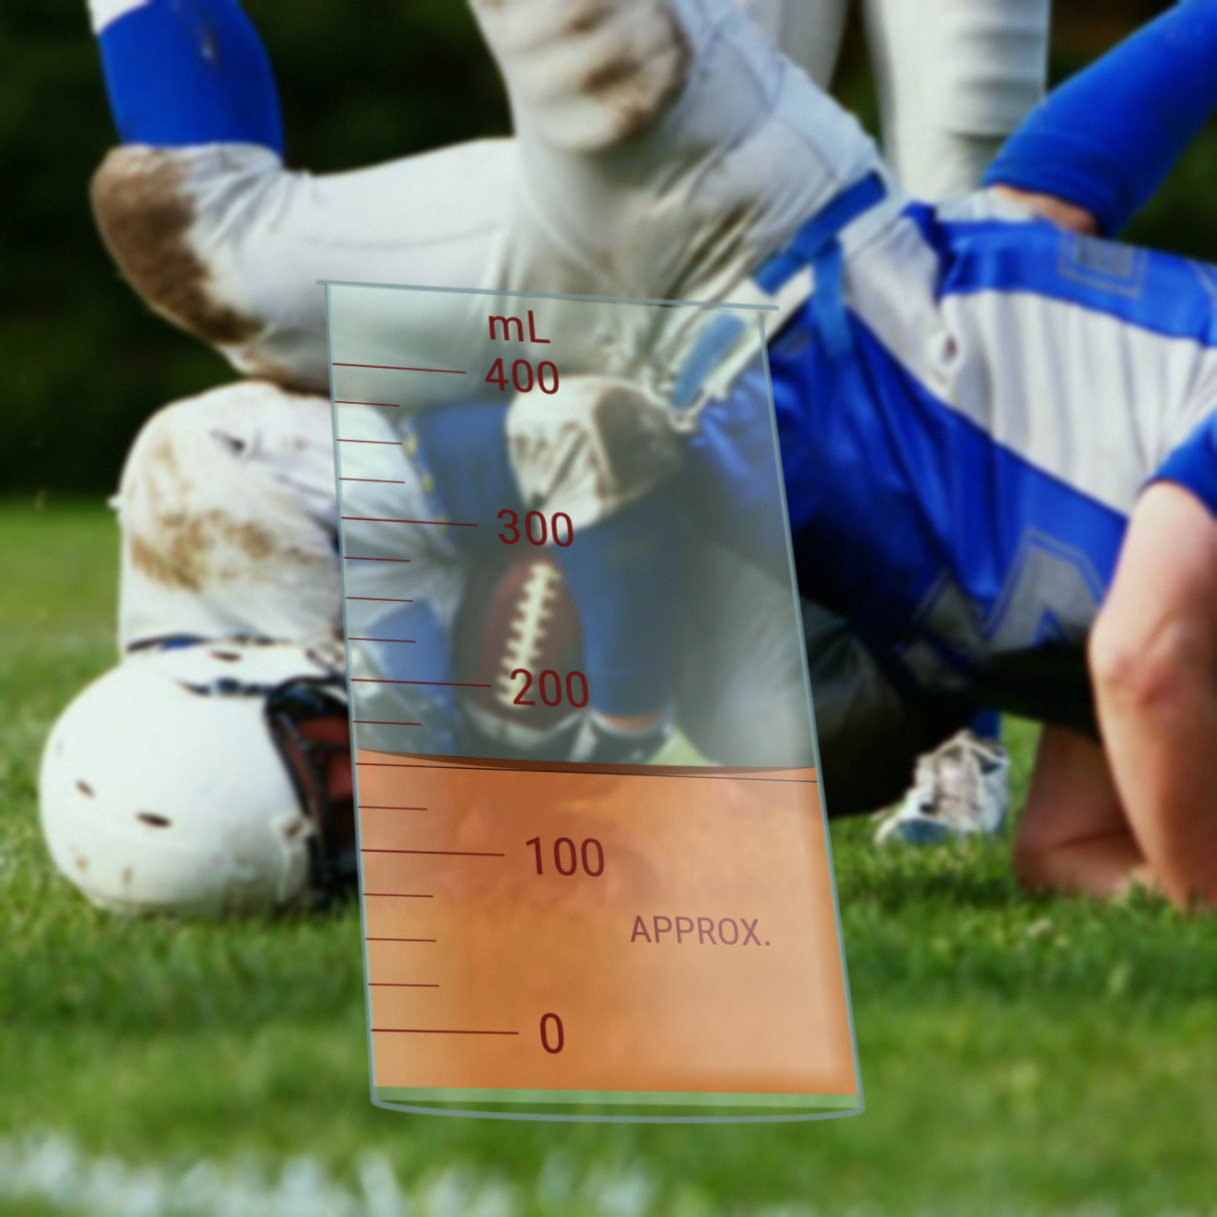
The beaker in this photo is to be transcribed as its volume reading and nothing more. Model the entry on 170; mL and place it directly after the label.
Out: 150; mL
